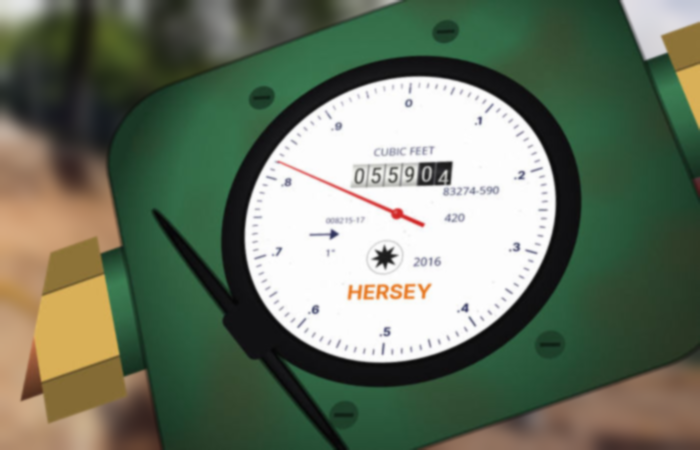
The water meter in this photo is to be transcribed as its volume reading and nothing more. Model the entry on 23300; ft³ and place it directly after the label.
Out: 55903.82; ft³
